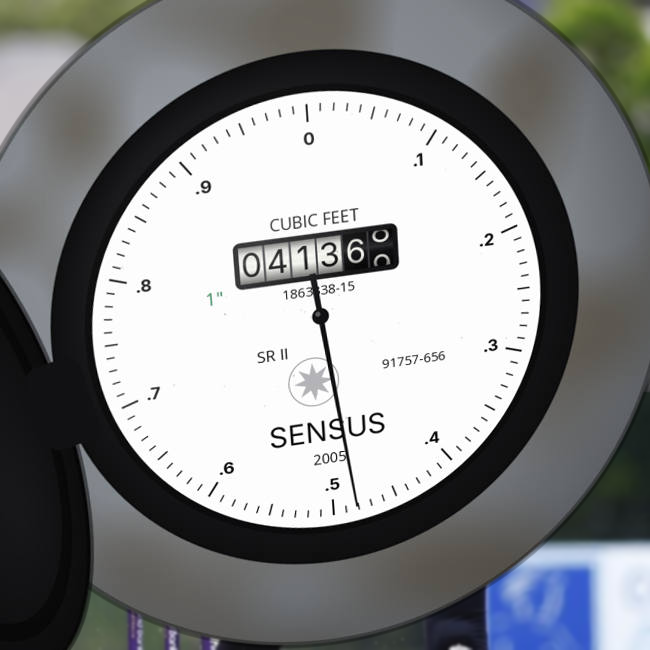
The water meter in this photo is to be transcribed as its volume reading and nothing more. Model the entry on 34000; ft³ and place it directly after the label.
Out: 41368.48; ft³
